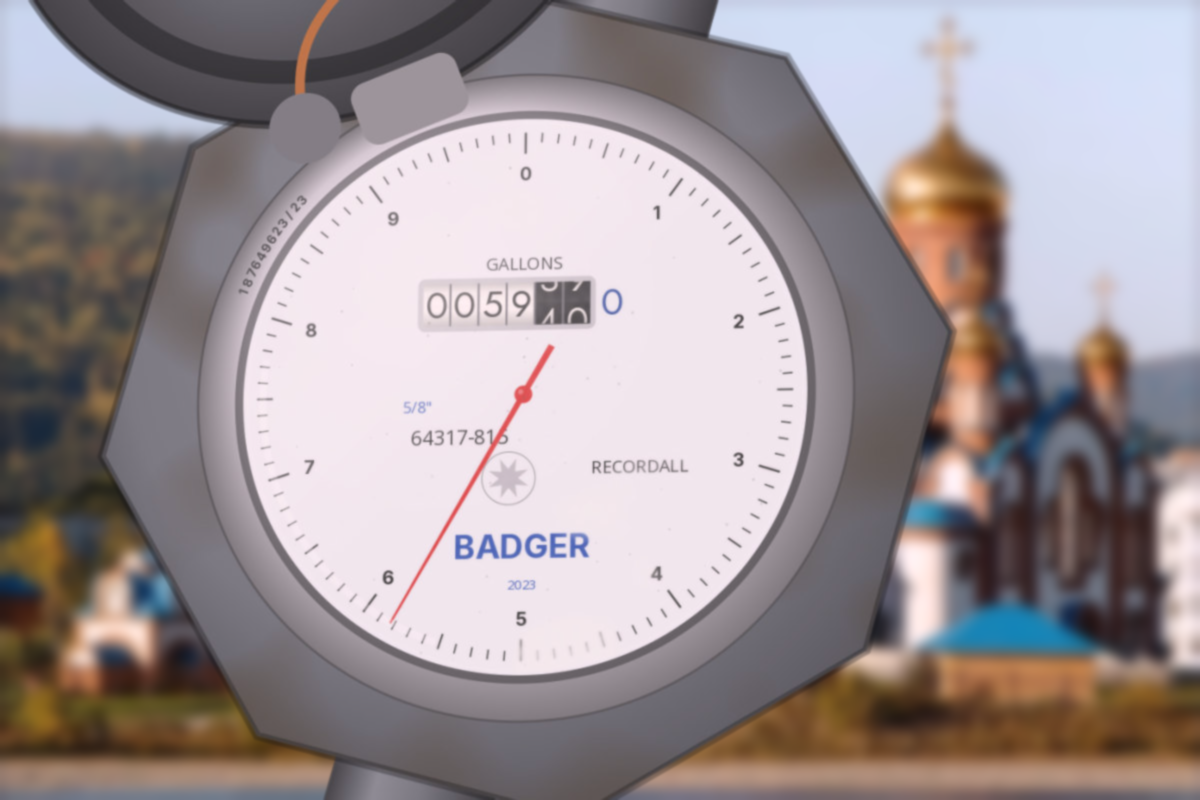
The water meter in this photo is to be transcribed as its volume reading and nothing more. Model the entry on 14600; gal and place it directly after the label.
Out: 59395.8; gal
